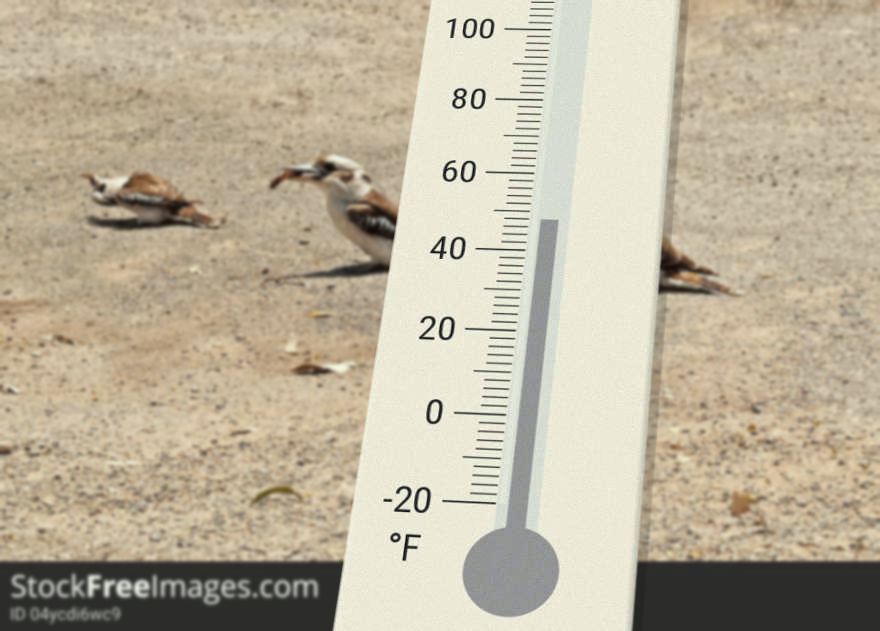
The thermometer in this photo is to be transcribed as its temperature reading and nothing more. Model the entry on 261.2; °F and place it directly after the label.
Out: 48; °F
